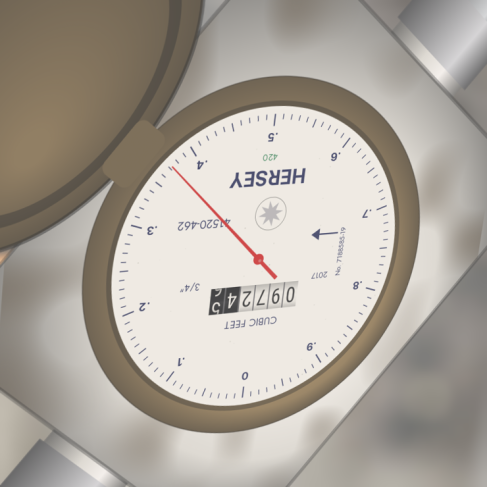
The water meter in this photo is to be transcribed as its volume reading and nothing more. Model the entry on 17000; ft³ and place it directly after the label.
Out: 97245.37; ft³
